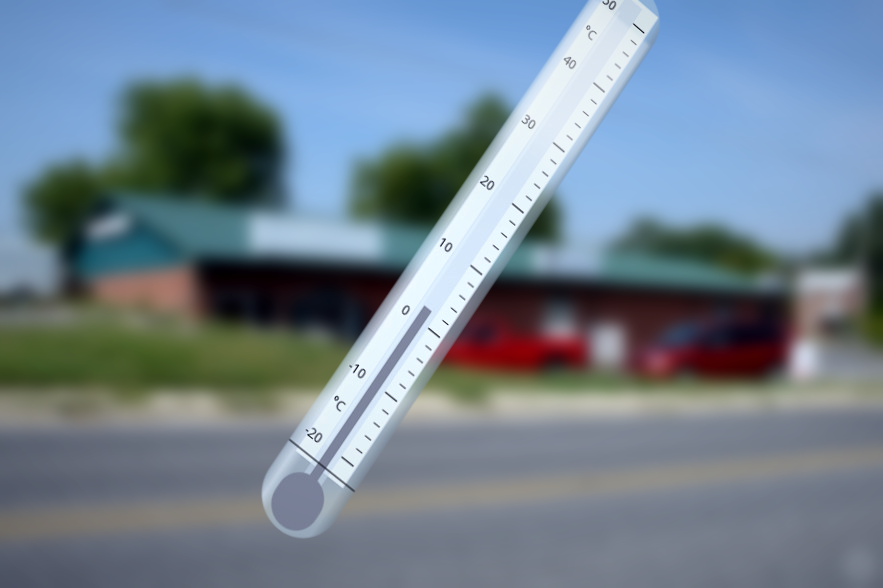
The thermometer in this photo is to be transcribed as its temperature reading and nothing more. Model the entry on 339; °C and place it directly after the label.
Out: 2; °C
